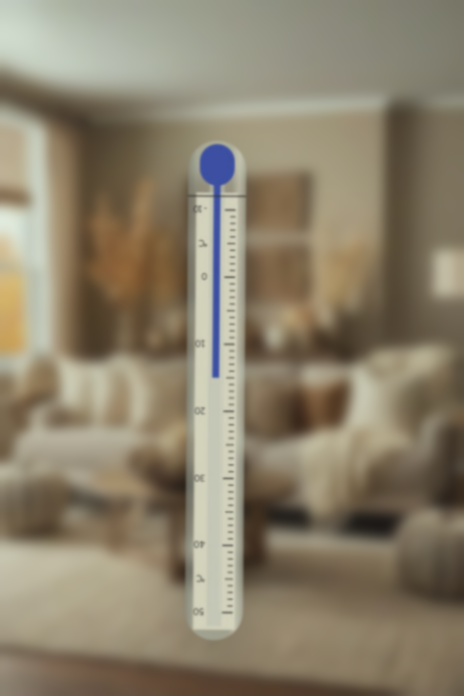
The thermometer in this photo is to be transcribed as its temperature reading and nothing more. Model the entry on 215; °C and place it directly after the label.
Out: 15; °C
